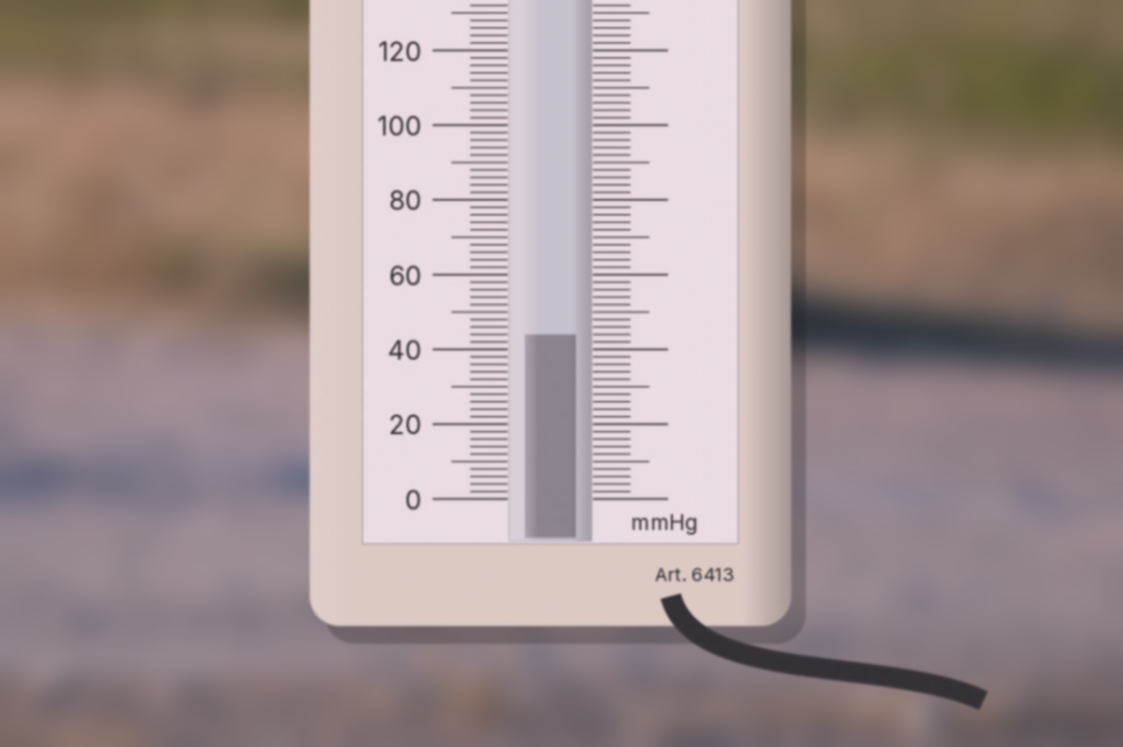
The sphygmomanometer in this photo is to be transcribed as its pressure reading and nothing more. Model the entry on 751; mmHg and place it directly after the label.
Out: 44; mmHg
